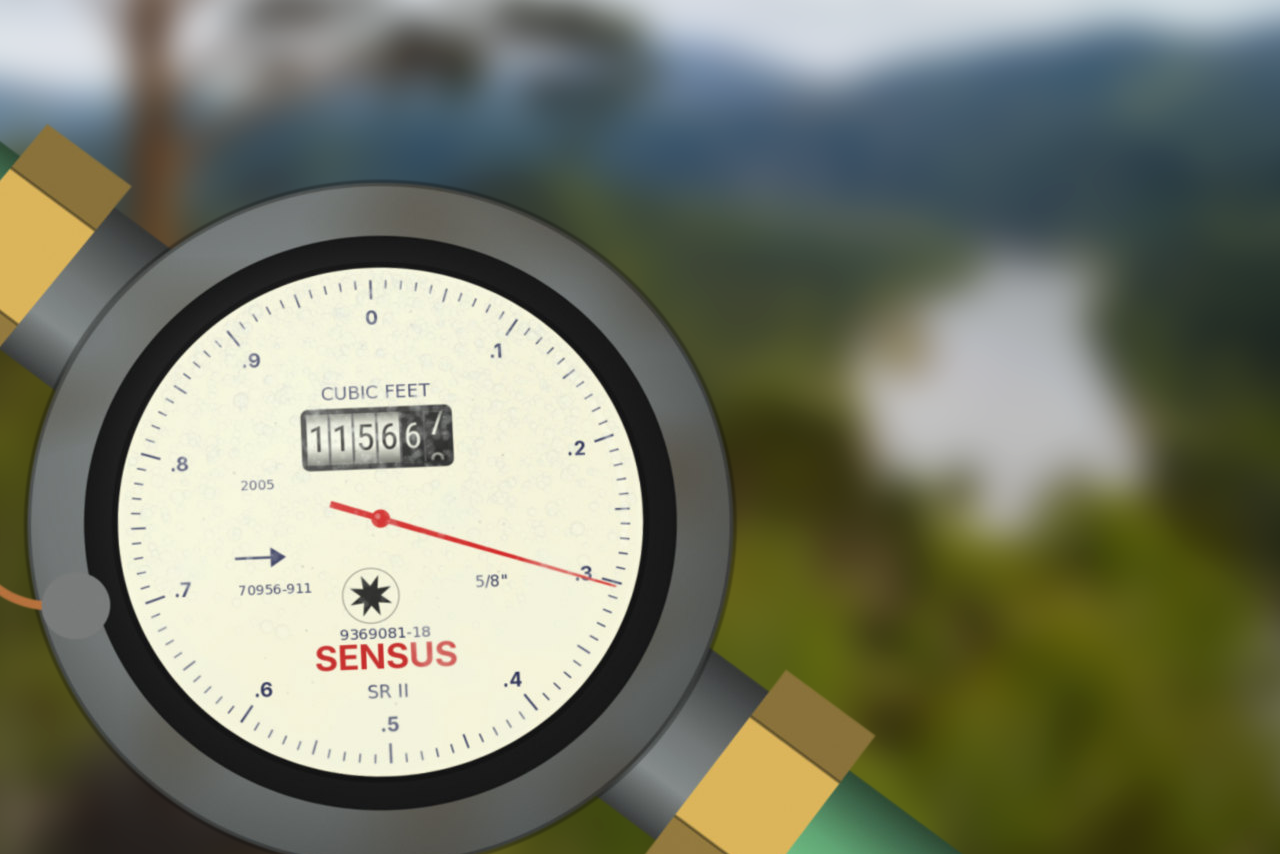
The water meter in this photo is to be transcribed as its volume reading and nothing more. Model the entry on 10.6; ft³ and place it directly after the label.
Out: 115667.30; ft³
